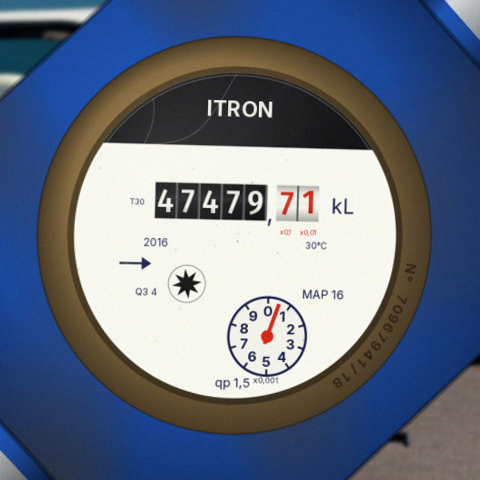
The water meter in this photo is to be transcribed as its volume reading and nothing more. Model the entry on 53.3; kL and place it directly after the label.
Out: 47479.710; kL
